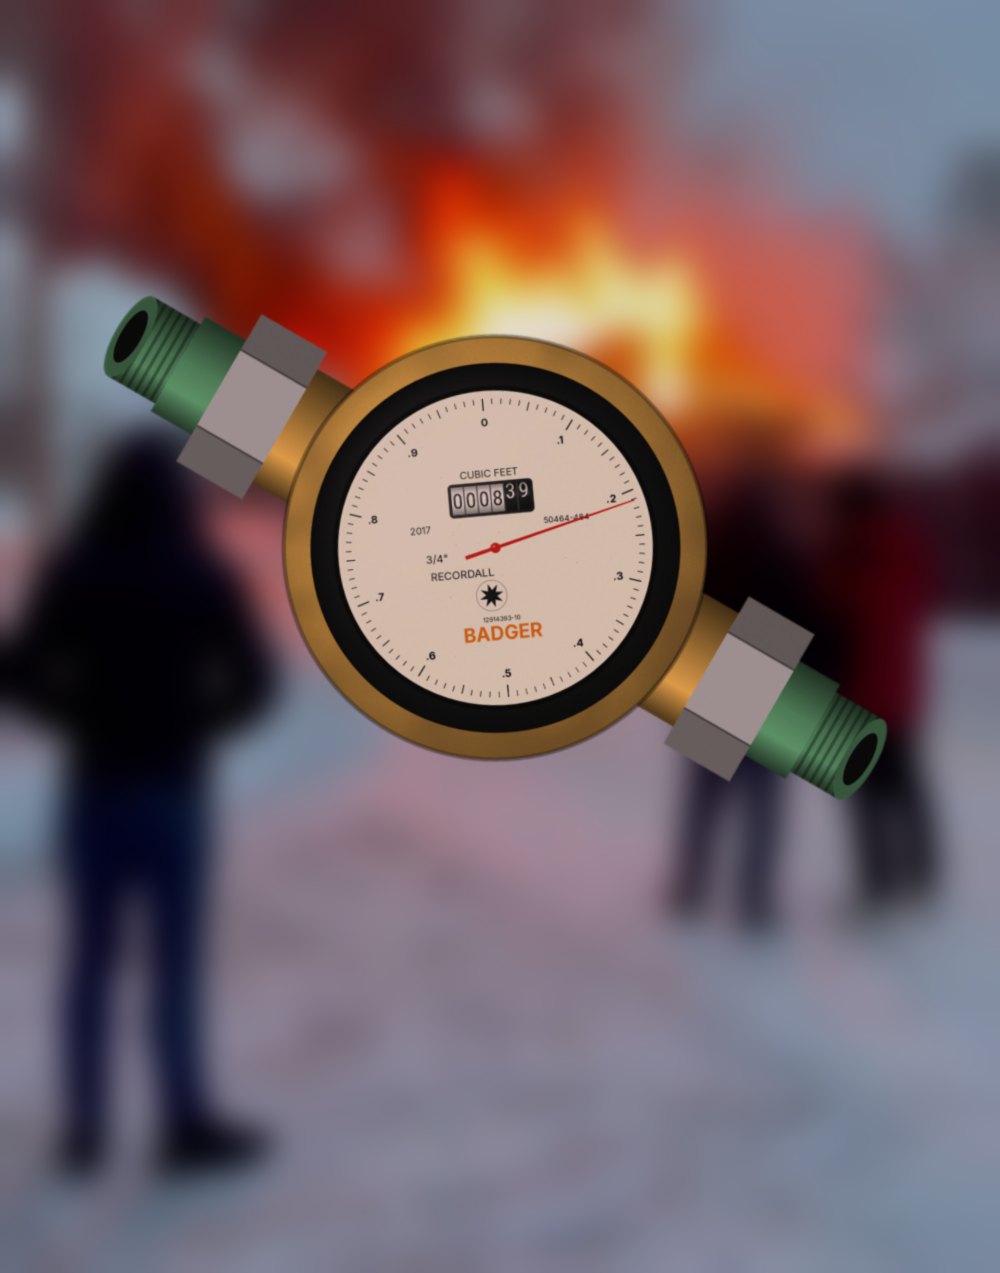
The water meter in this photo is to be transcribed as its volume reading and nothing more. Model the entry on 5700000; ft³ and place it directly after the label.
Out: 839.21; ft³
